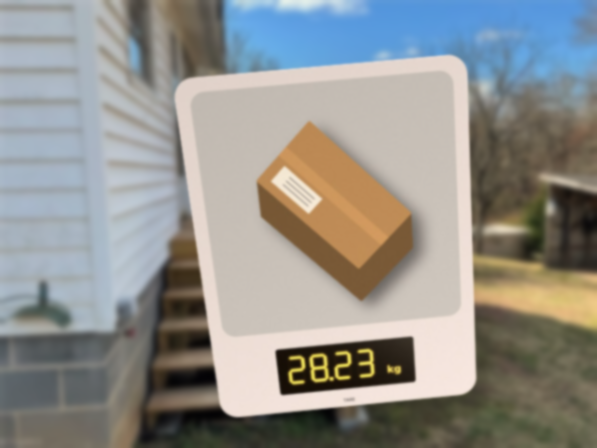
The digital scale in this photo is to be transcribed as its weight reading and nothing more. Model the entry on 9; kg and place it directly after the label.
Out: 28.23; kg
